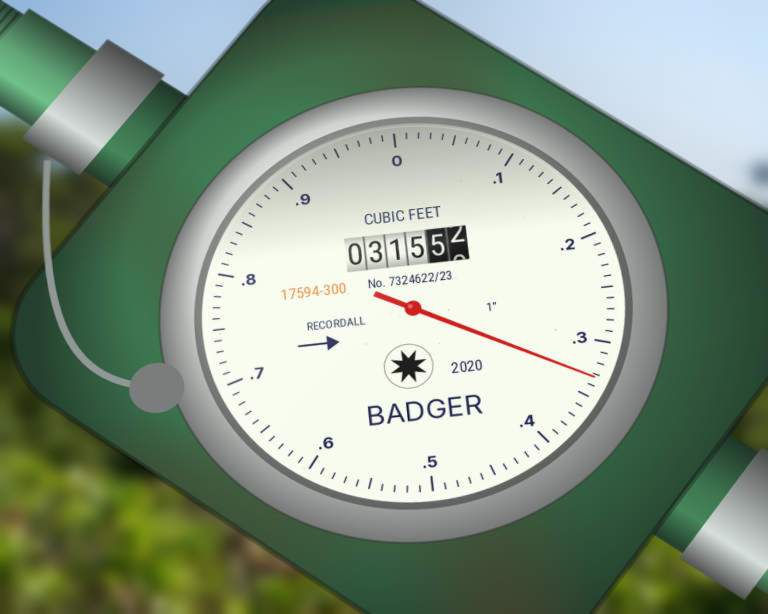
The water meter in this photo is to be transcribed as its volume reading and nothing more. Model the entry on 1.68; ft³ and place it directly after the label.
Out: 31552.33; ft³
